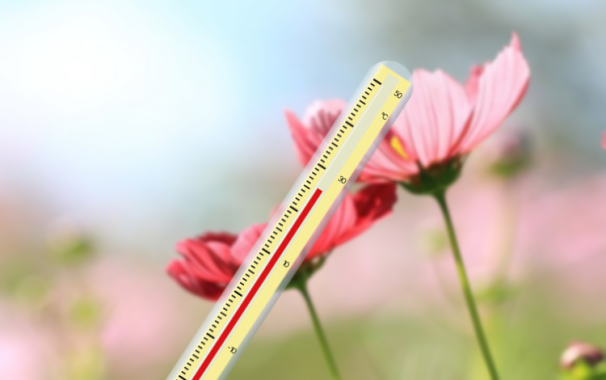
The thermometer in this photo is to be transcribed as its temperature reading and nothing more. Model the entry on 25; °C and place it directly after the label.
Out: 26; °C
